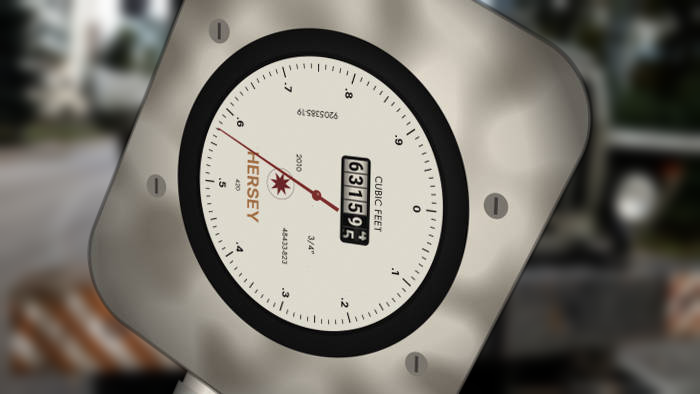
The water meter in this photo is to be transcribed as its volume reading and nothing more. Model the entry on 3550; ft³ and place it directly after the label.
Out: 631594.57; ft³
